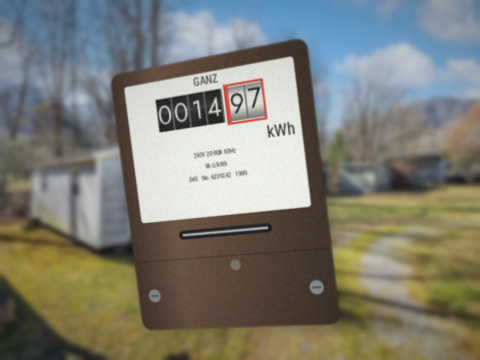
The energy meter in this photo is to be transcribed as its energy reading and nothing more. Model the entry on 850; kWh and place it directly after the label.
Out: 14.97; kWh
